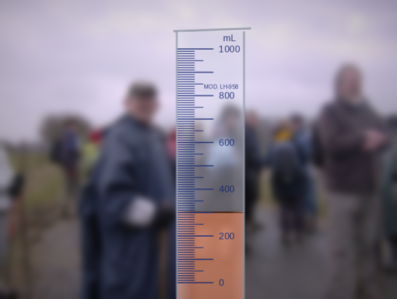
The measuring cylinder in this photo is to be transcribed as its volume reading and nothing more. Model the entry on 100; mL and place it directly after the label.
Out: 300; mL
